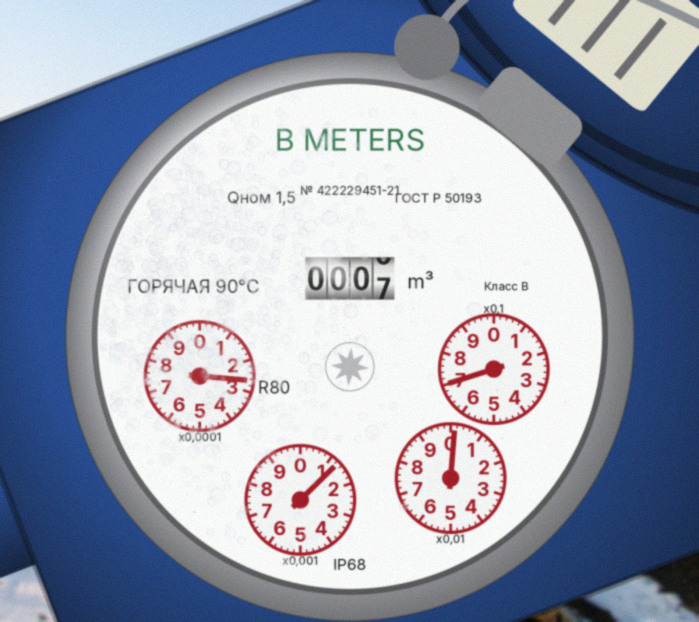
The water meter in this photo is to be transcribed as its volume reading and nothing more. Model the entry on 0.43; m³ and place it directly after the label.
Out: 6.7012; m³
